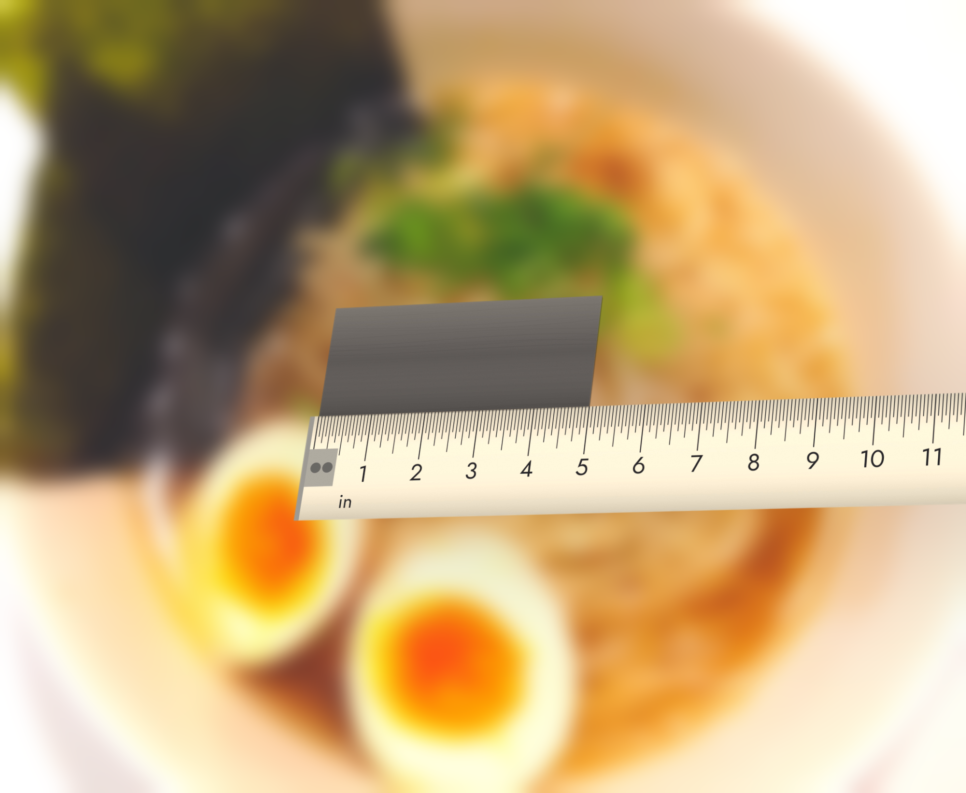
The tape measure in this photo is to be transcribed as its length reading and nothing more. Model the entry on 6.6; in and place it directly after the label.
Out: 5; in
